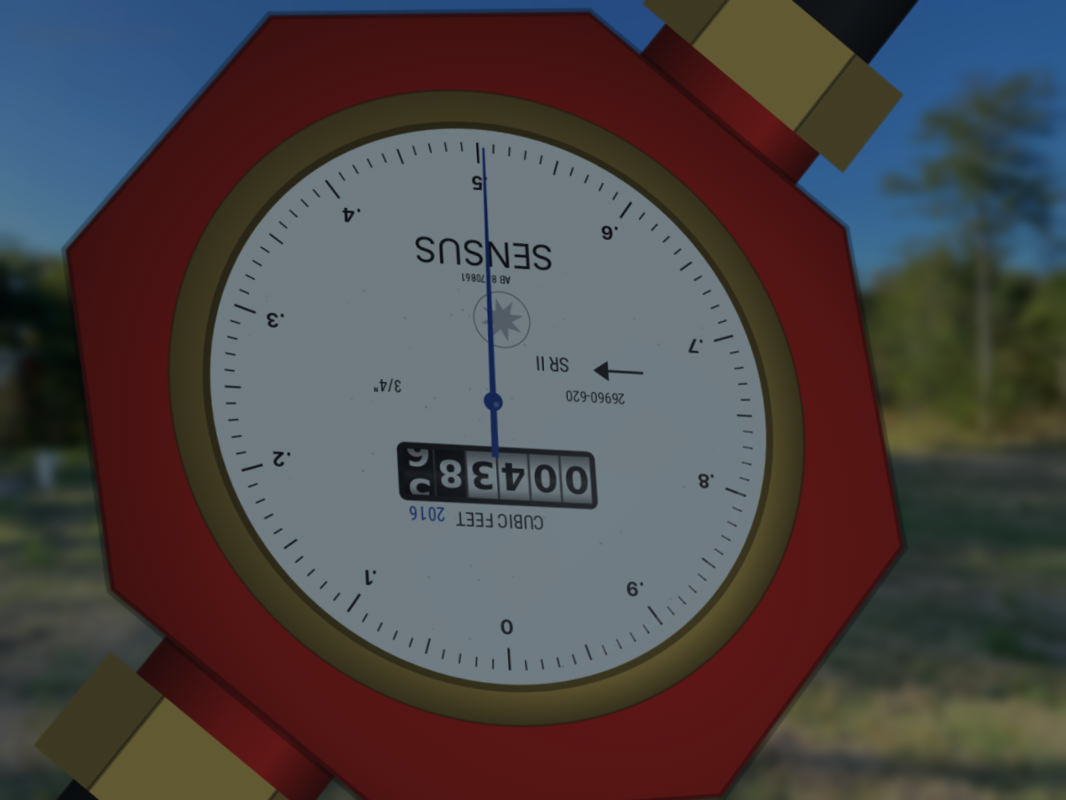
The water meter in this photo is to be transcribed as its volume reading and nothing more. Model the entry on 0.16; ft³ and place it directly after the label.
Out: 4385.50; ft³
